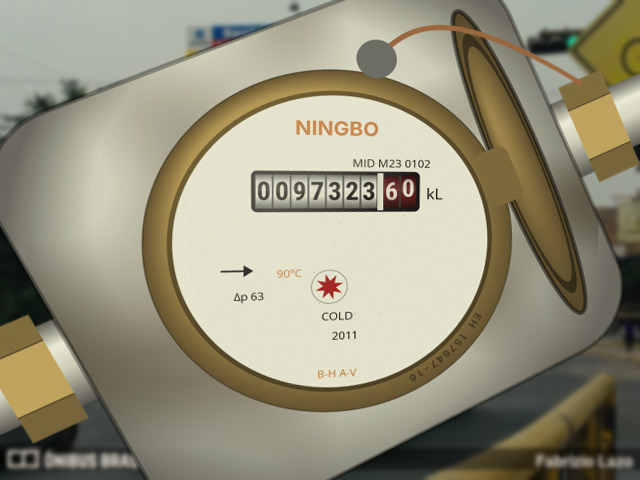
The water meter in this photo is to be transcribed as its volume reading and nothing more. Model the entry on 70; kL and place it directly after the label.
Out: 97323.60; kL
